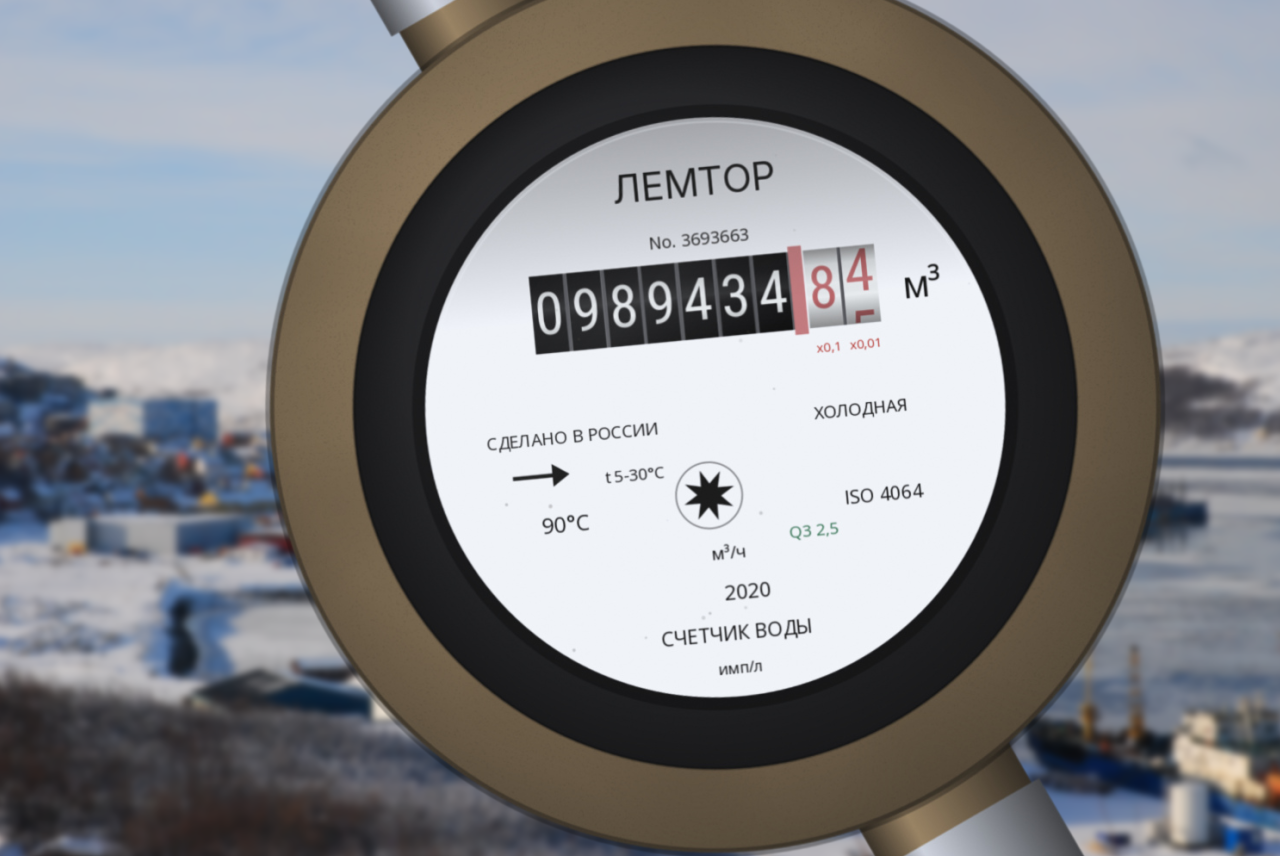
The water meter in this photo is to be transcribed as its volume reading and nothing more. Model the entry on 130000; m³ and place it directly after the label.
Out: 989434.84; m³
